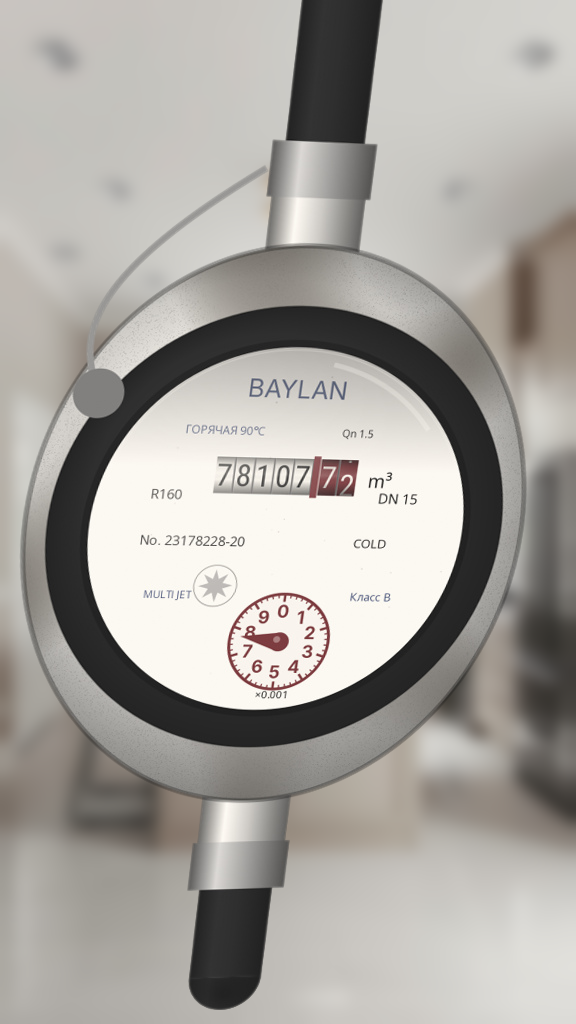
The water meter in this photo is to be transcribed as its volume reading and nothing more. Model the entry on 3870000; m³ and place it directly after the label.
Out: 78107.717; m³
